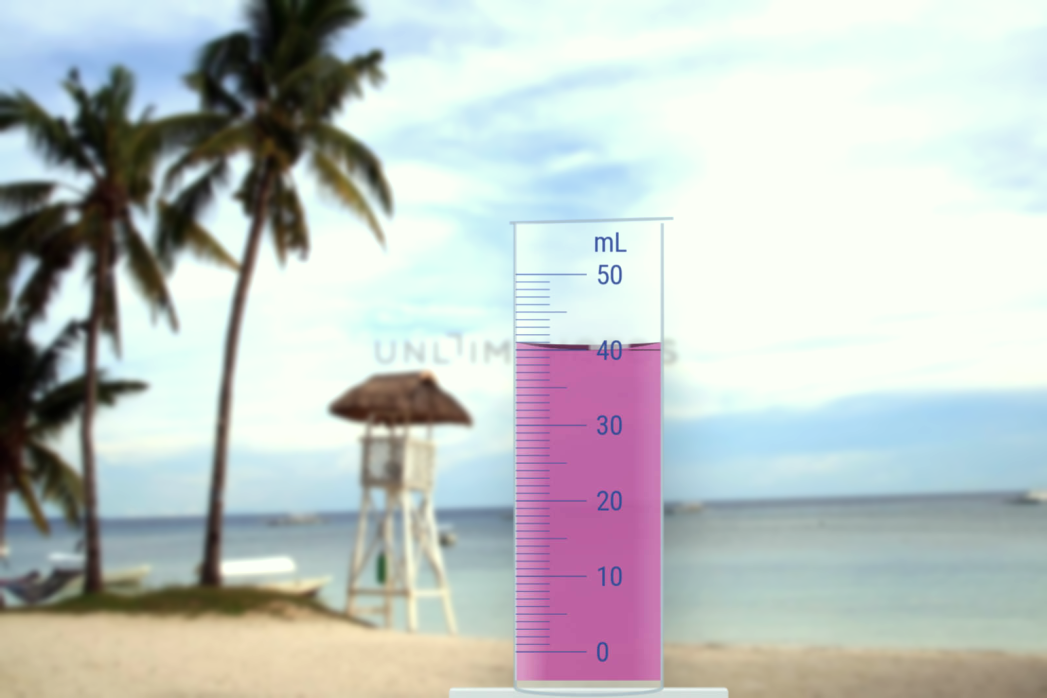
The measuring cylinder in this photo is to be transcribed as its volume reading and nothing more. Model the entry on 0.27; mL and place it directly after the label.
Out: 40; mL
